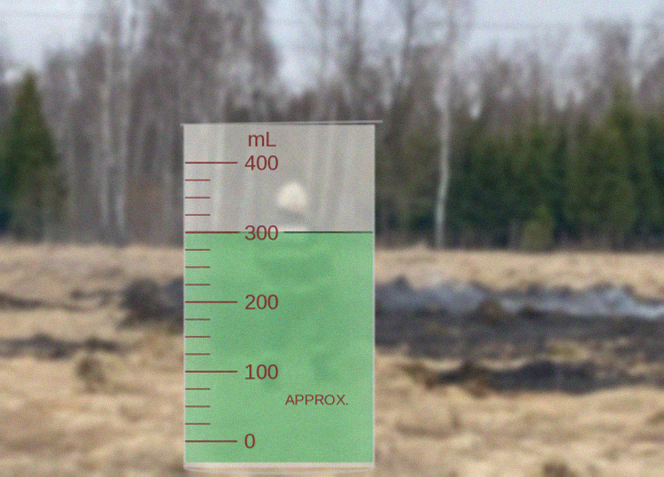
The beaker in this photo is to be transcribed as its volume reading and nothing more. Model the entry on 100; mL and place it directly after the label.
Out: 300; mL
